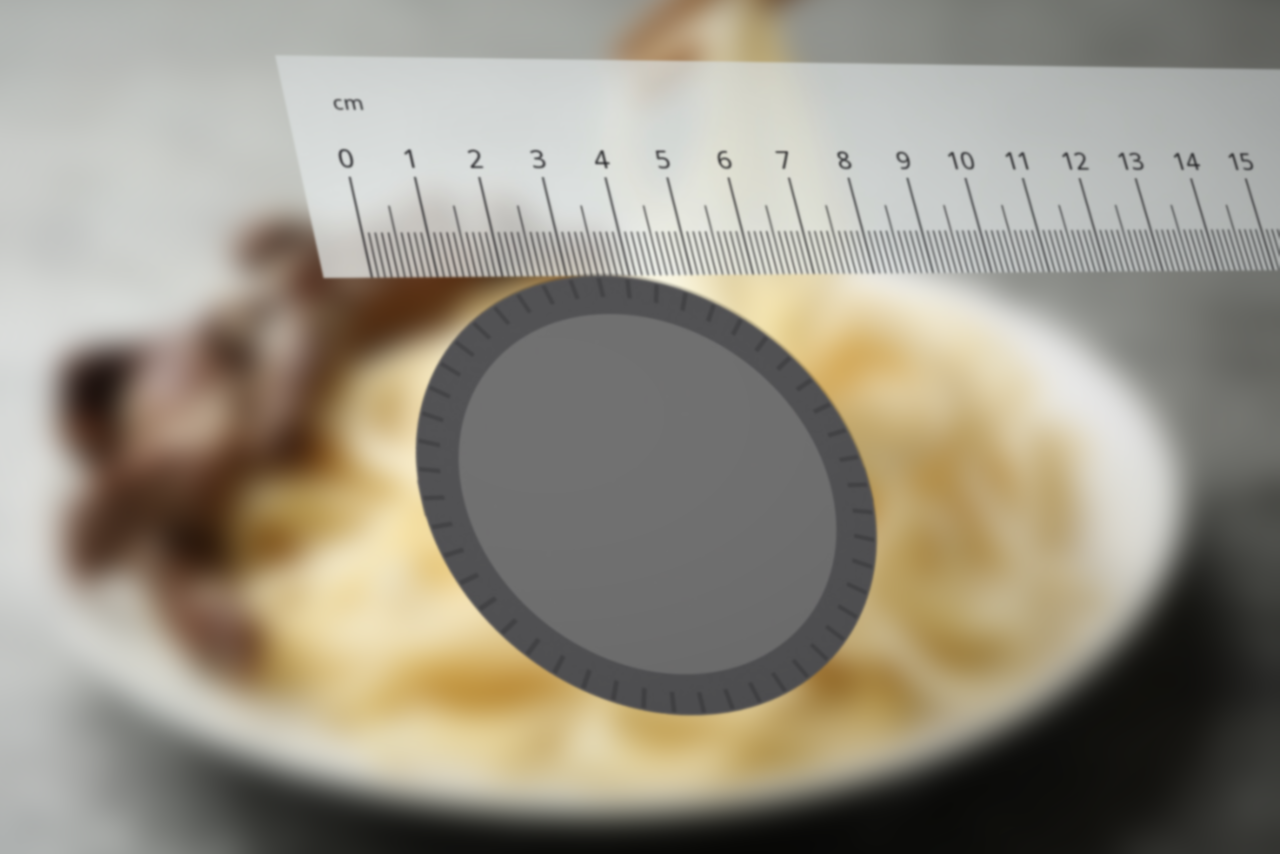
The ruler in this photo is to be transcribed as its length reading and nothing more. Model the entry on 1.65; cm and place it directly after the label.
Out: 7; cm
